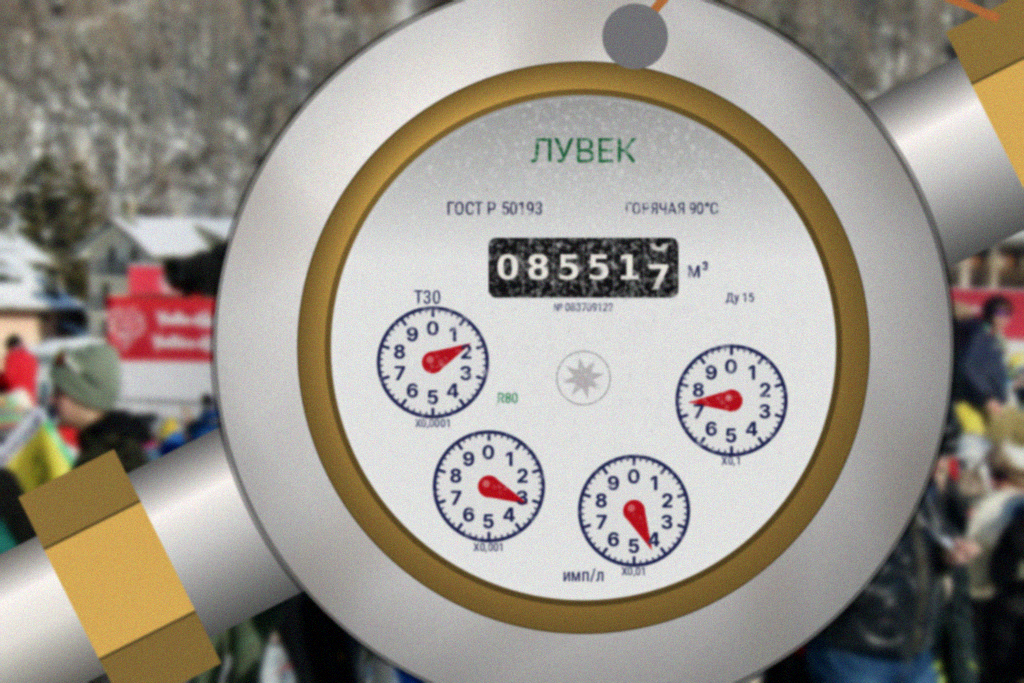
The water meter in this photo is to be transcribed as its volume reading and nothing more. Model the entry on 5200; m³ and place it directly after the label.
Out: 85516.7431; m³
